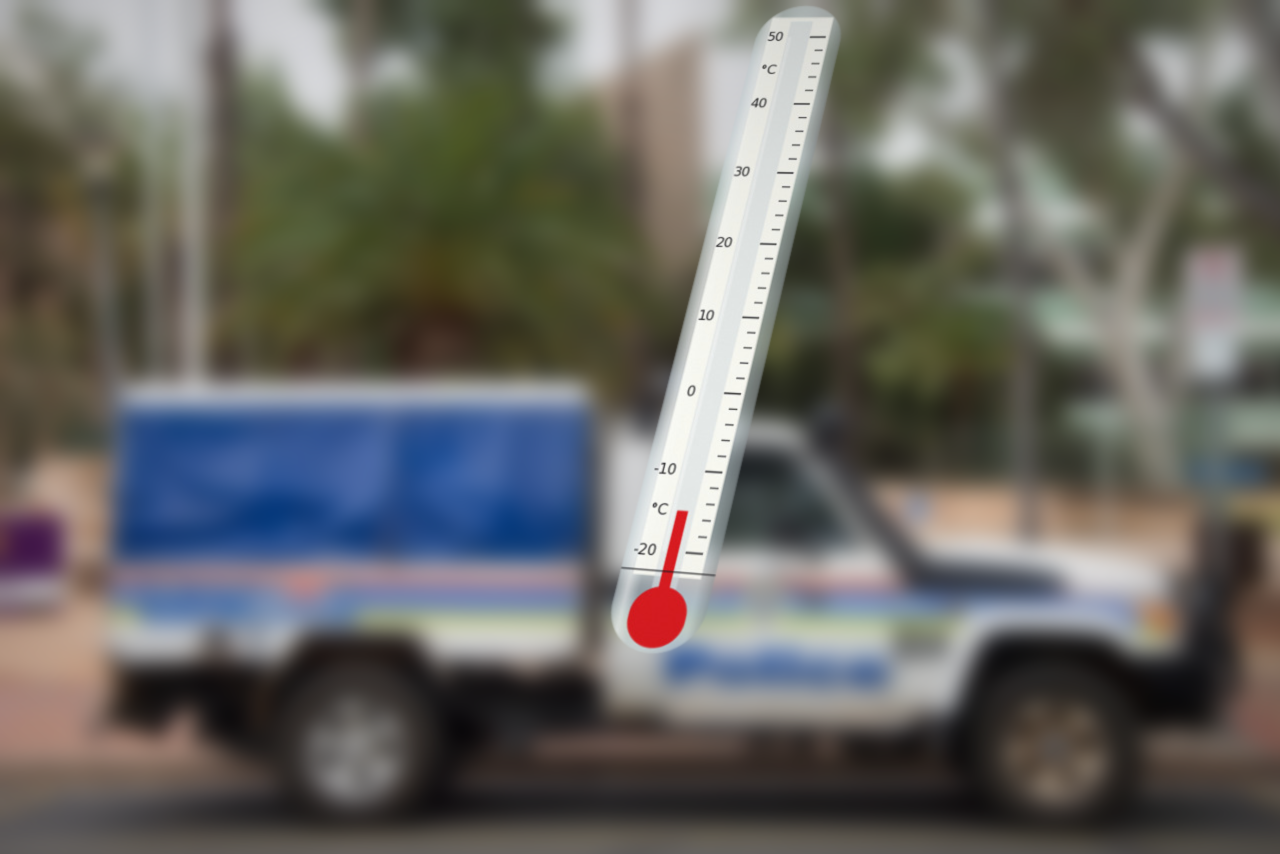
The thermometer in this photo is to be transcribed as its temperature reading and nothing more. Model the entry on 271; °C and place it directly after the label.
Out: -15; °C
